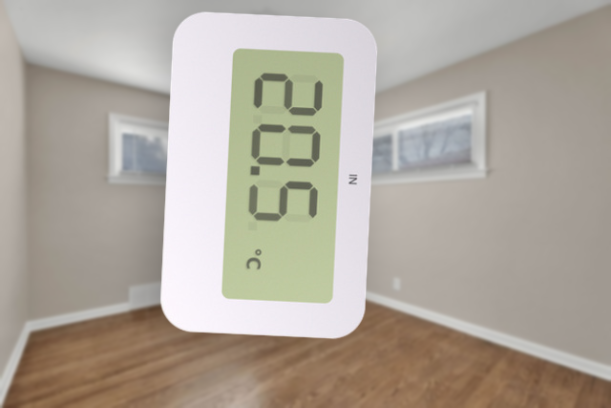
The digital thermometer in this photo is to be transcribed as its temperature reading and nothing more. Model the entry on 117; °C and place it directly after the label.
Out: 20.5; °C
